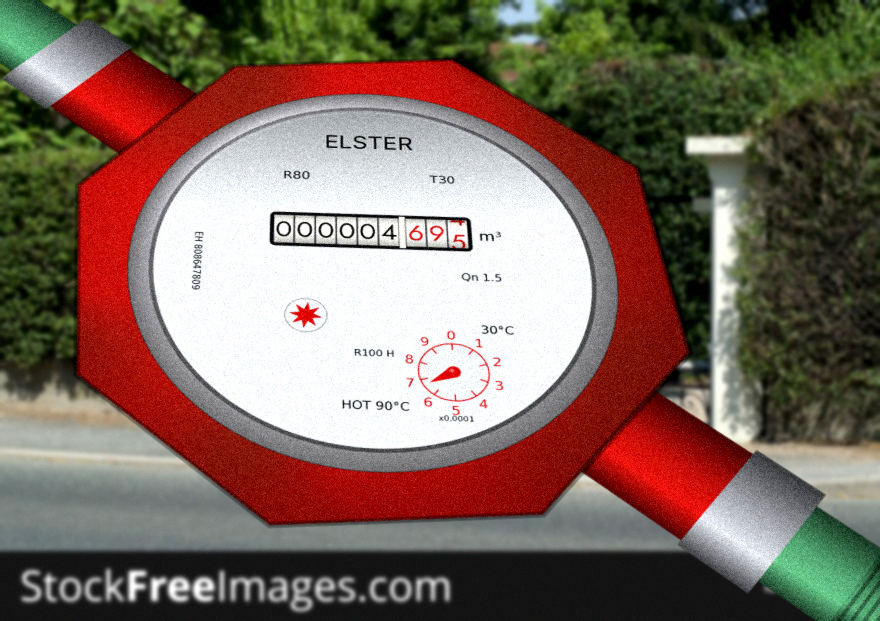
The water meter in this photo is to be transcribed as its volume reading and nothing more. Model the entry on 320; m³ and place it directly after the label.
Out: 4.6946; m³
